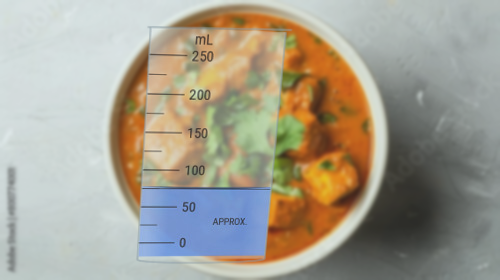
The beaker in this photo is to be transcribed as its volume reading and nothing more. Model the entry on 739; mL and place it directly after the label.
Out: 75; mL
